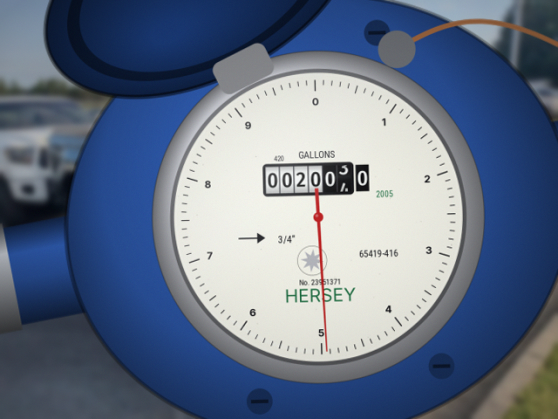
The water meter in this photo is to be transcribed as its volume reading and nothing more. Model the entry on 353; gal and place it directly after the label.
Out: 20034.9; gal
